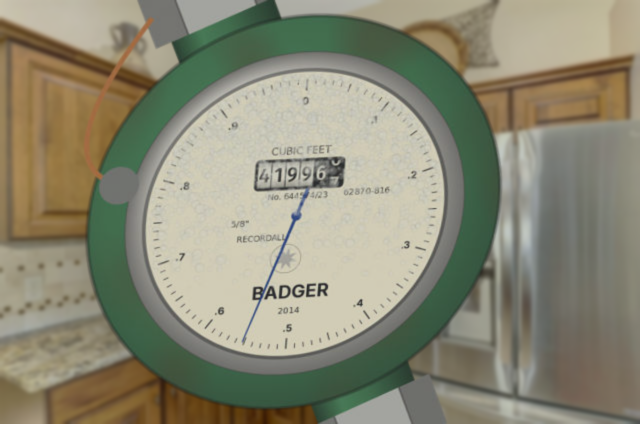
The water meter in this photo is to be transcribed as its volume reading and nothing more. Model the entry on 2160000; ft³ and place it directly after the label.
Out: 419966.55; ft³
